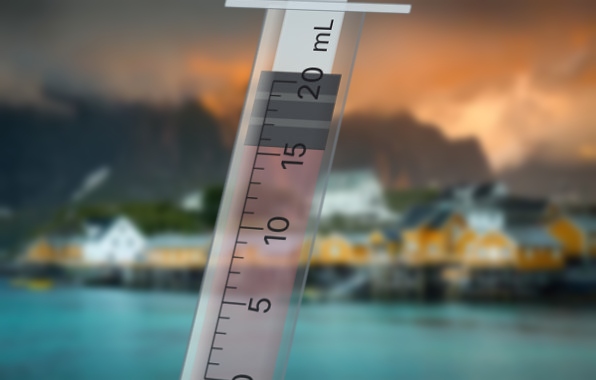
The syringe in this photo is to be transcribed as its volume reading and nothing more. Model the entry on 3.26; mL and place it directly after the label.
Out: 15.5; mL
